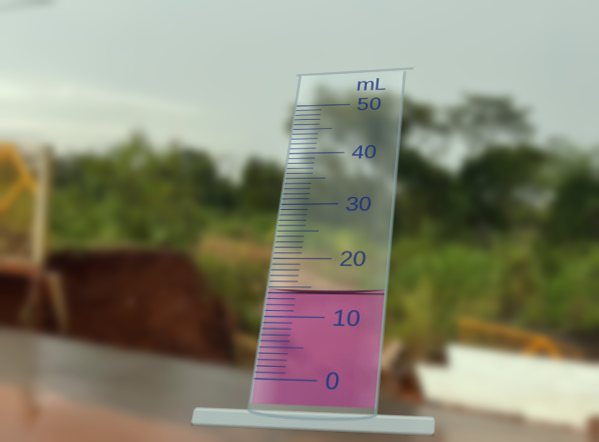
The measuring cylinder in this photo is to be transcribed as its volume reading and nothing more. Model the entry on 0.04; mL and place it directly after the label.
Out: 14; mL
